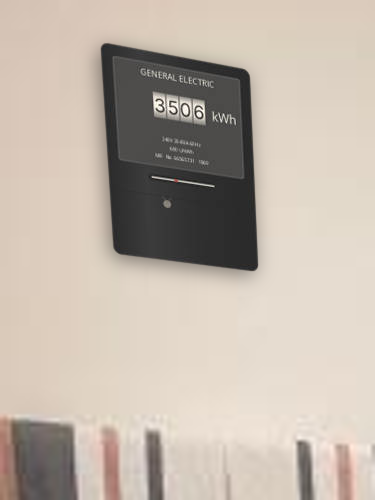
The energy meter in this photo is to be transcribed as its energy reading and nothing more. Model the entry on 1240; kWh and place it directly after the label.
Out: 3506; kWh
